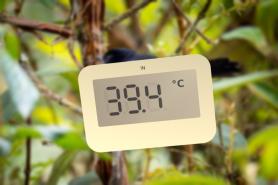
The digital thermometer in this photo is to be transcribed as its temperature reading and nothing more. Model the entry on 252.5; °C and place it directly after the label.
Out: 39.4; °C
